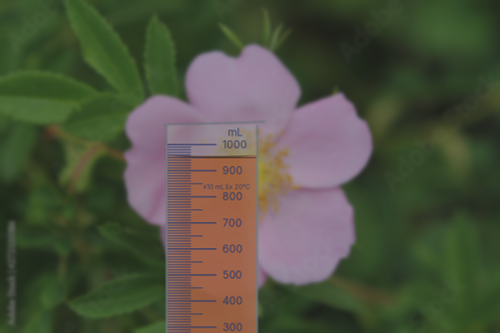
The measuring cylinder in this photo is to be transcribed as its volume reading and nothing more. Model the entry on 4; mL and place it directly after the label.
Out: 950; mL
